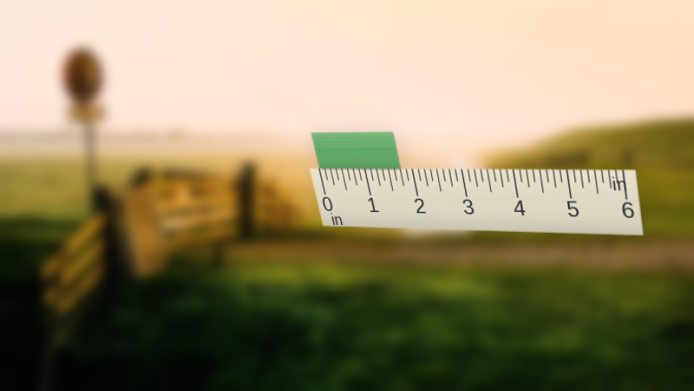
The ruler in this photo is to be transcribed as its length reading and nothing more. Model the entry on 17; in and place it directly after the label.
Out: 1.75; in
